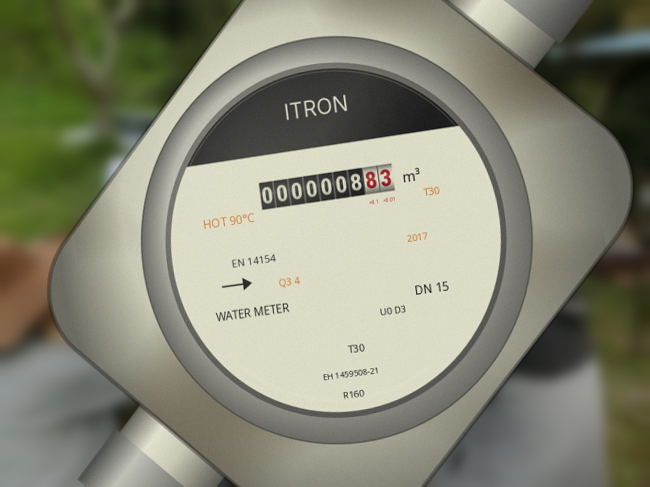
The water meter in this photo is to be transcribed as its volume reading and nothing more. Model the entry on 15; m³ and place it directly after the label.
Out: 8.83; m³
